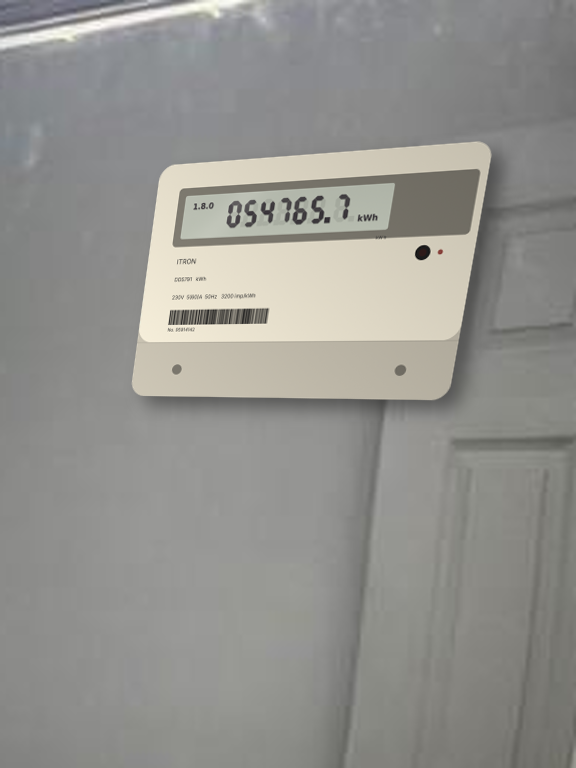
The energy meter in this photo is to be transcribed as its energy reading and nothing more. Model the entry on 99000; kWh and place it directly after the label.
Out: 54765.7; kWh
